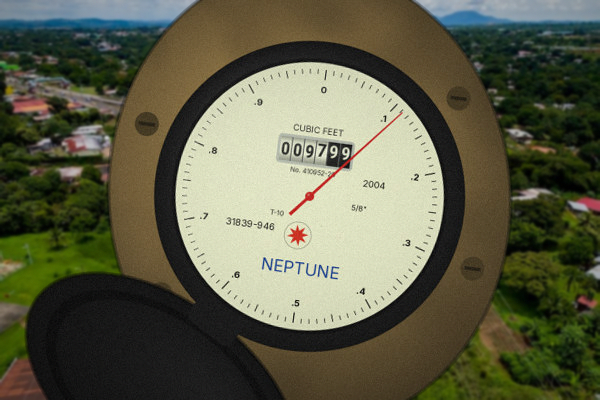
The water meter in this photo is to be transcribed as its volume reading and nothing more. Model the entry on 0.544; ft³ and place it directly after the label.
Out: 9799.11; ft³
